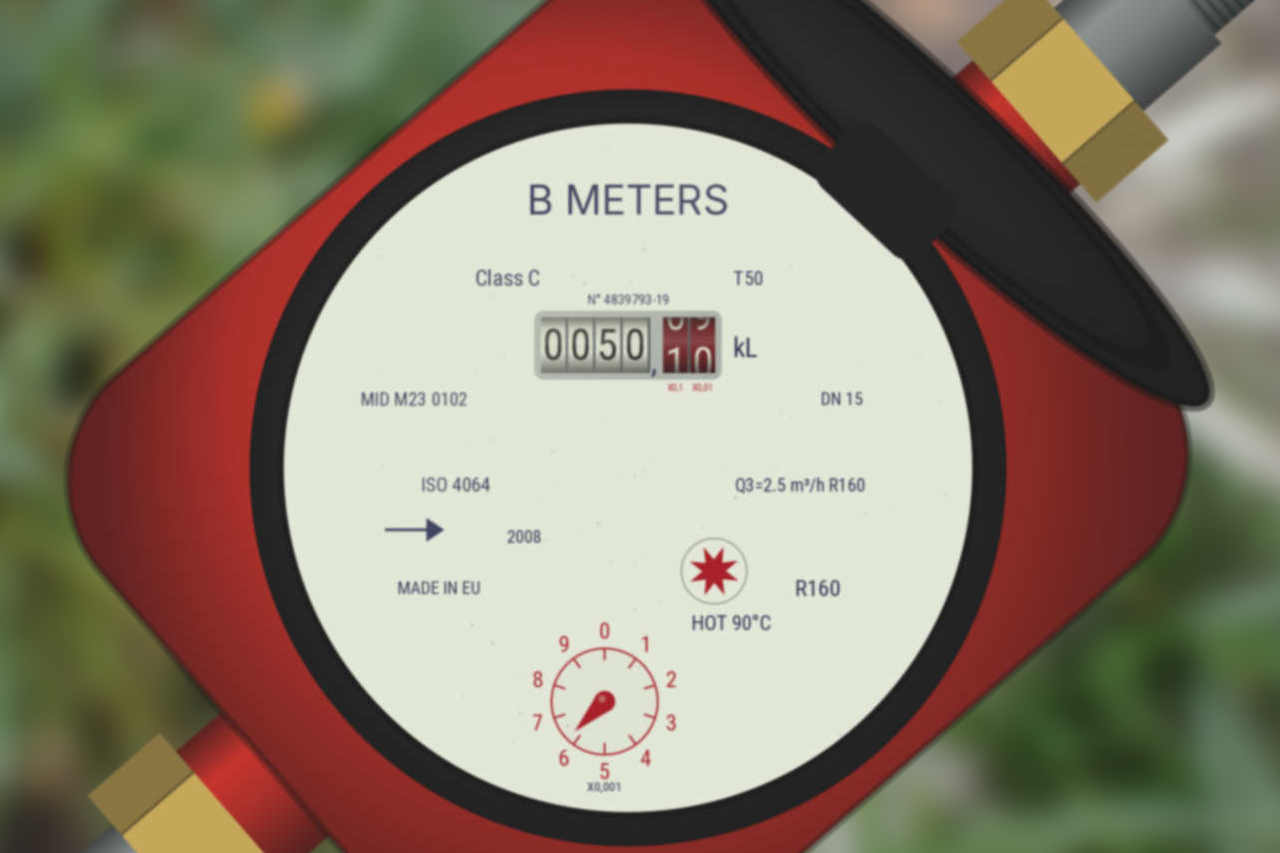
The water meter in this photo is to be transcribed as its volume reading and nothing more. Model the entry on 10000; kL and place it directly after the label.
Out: 50.096; kL
